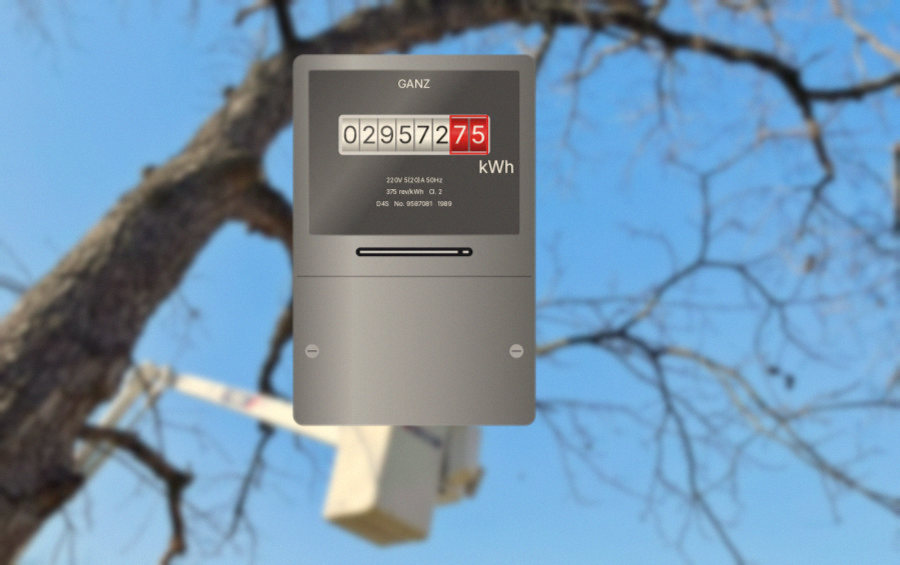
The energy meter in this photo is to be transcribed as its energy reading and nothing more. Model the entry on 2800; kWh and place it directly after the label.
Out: 29572.75; kWh
